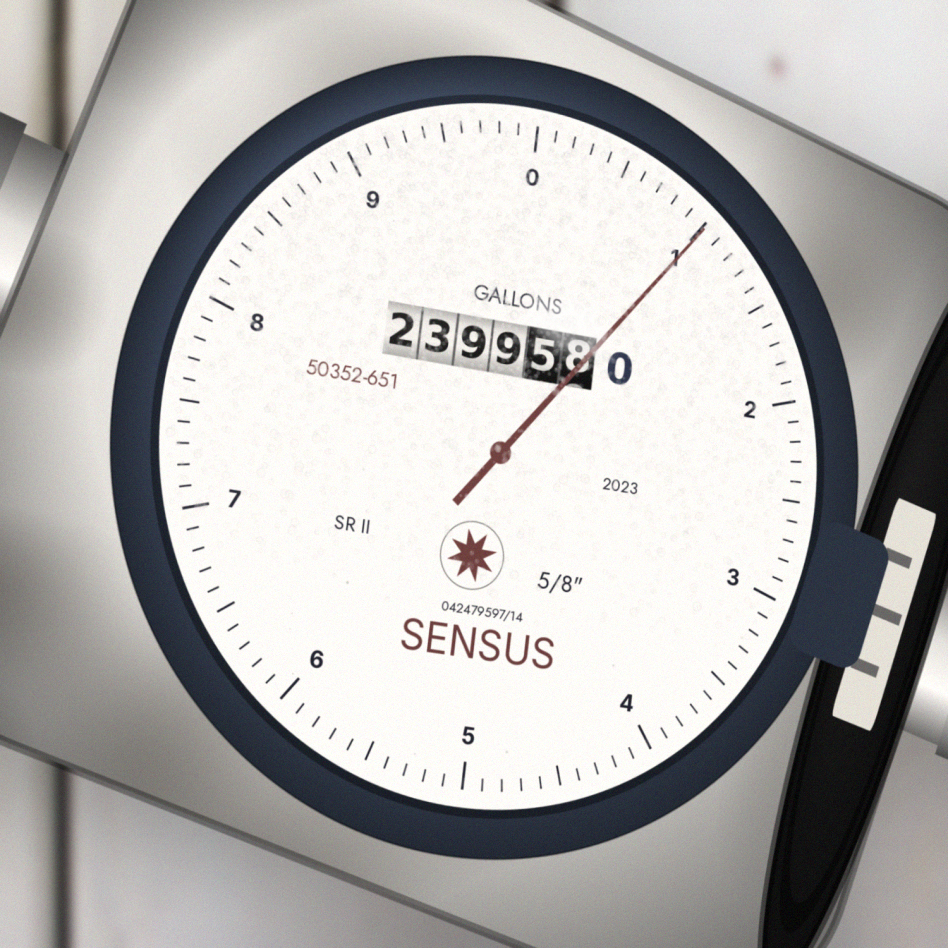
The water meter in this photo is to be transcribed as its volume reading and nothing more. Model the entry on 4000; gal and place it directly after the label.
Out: 2399581.0; gal
